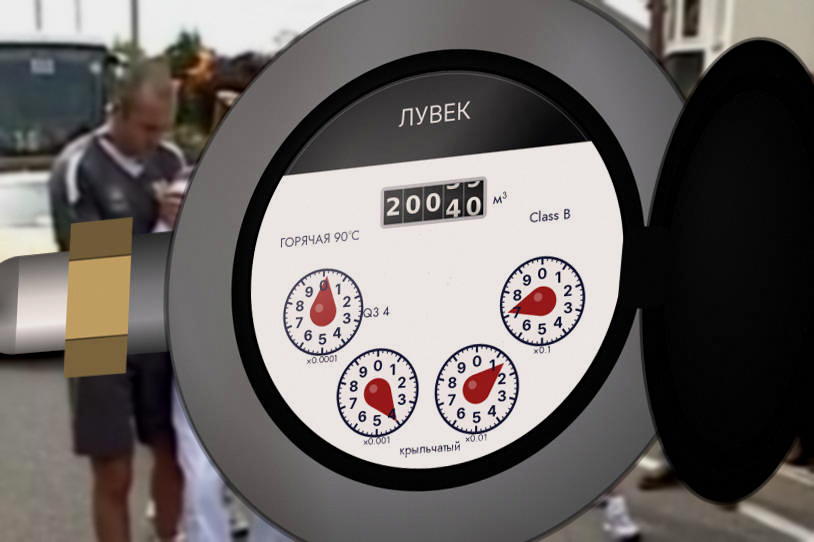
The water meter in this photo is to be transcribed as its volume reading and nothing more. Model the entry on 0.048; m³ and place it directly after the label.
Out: 20039.7140; m³
